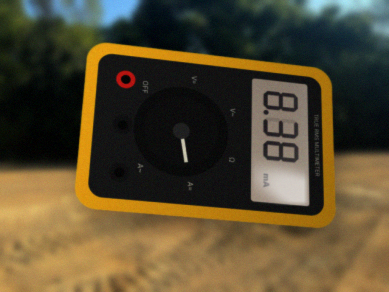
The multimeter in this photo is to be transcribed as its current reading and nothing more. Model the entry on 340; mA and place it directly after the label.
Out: 8.38; mA
